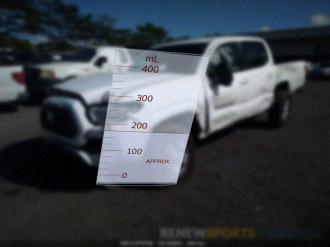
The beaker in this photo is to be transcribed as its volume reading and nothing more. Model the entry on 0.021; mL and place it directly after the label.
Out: 175; mL
